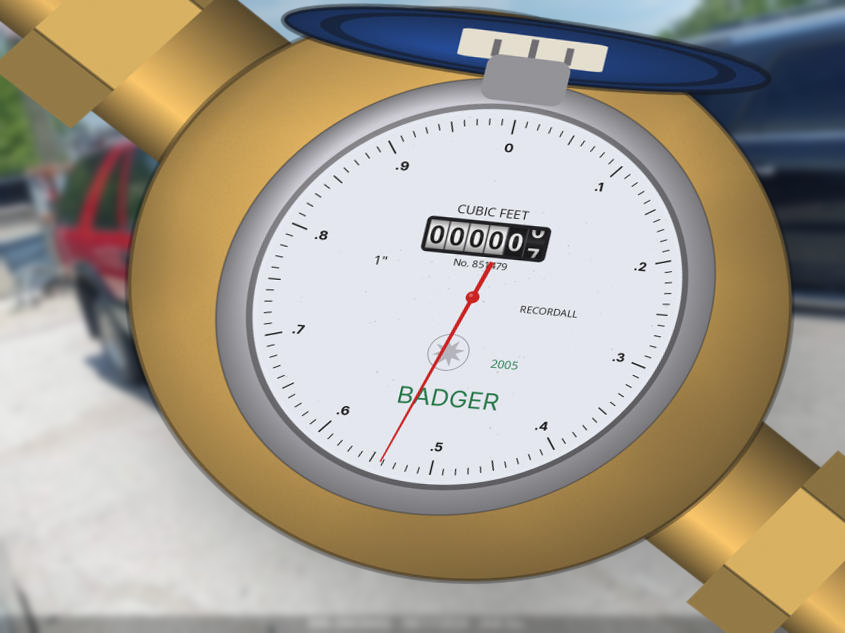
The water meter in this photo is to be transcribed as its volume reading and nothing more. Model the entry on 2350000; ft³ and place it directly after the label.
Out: 6.54; ft³
